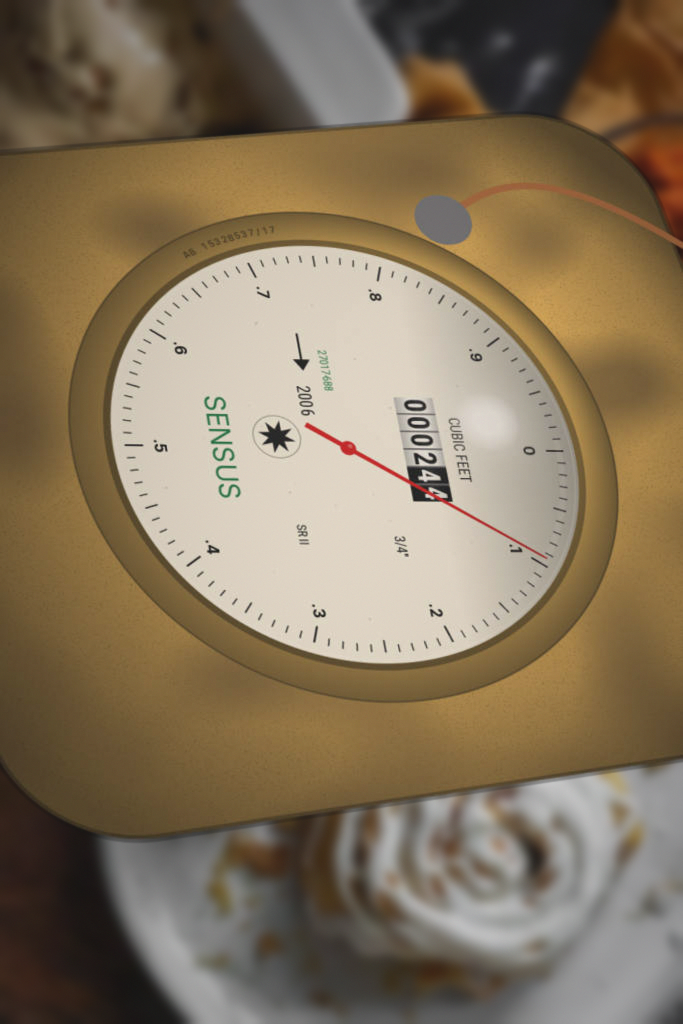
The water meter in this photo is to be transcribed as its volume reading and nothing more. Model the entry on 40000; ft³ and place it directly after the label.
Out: 244.09; ft³
